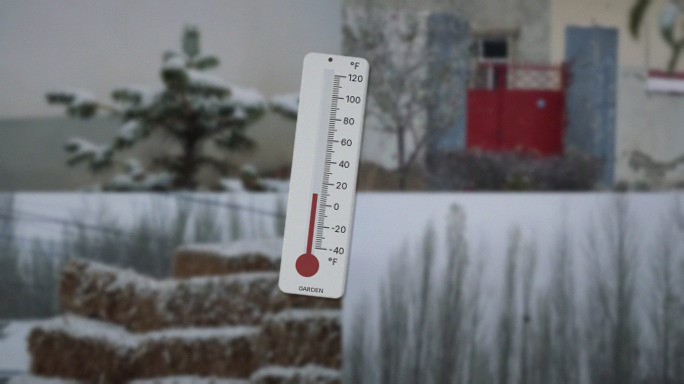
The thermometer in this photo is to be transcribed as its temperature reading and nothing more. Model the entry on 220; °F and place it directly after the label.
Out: 10; °F
